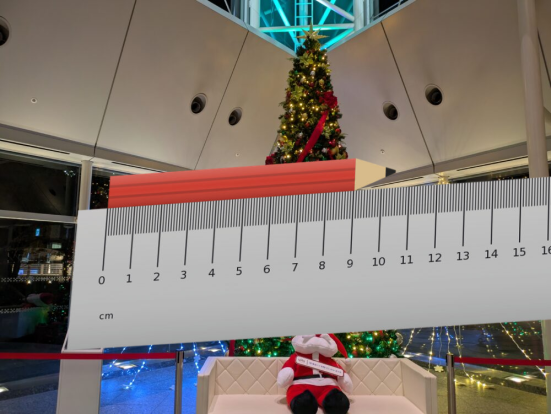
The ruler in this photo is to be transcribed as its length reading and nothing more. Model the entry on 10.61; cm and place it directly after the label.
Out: 10.5; cm
